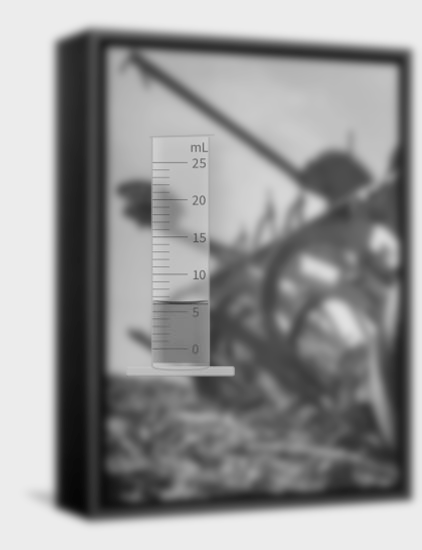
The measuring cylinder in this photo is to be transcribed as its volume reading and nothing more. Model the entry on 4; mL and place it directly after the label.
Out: 6; mL
